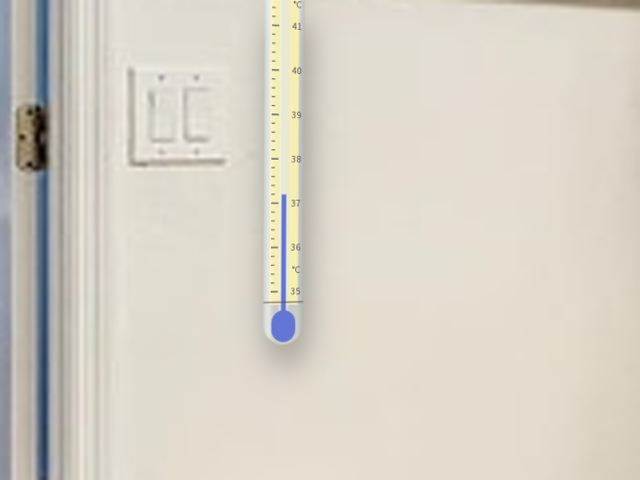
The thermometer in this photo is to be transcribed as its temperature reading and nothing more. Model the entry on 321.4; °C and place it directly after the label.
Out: 37.2; °C
